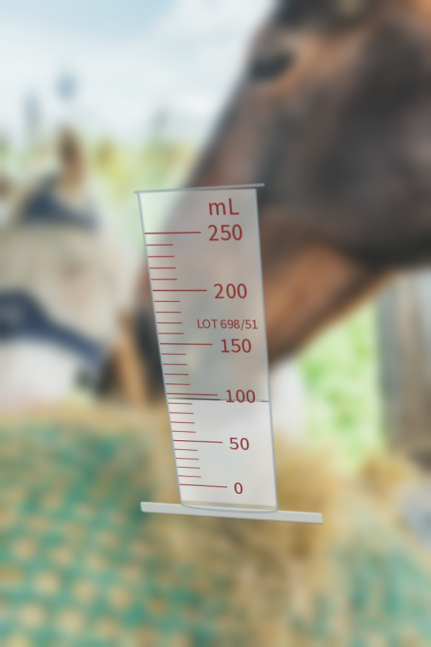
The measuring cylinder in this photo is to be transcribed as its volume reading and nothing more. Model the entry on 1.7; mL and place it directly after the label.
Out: 95; mL
